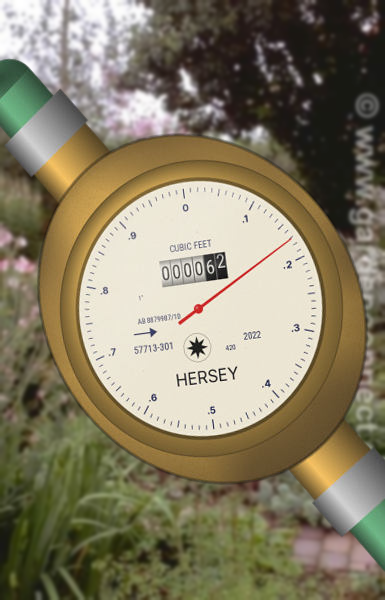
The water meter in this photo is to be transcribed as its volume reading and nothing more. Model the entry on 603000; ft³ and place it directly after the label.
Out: 62.17; ft³
